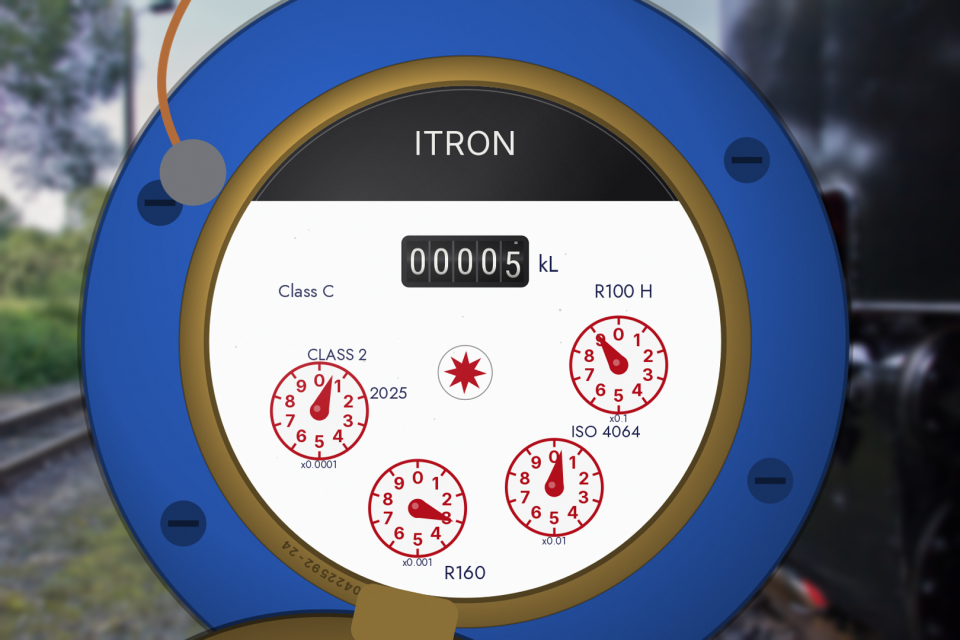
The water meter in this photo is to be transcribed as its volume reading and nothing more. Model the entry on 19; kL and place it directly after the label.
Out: 4.9030; kL
